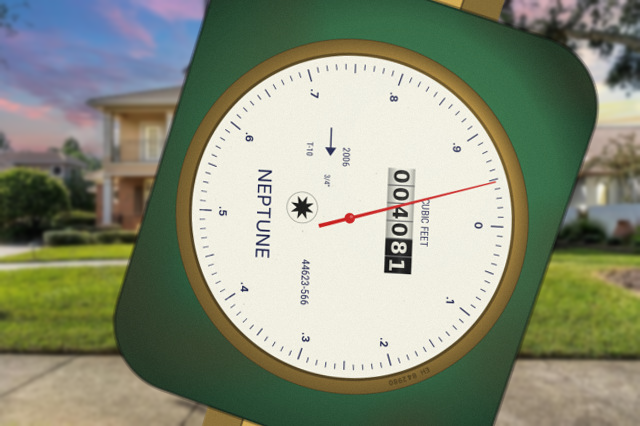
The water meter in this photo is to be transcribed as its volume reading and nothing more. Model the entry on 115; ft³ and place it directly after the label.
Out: 4080.95; ft³
